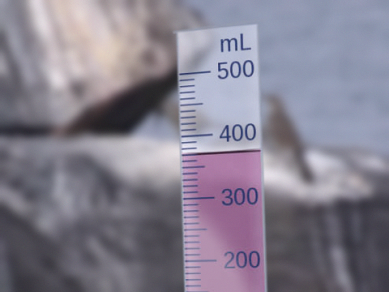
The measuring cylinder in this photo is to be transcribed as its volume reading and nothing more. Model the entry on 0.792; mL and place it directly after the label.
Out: 370; mL
